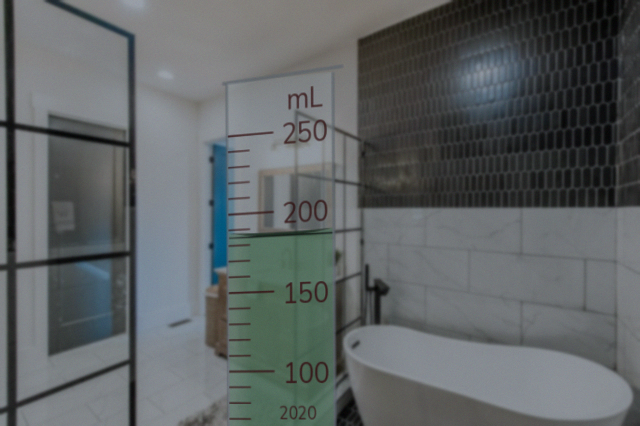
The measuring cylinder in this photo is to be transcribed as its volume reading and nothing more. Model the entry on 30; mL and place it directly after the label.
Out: 185; mL
